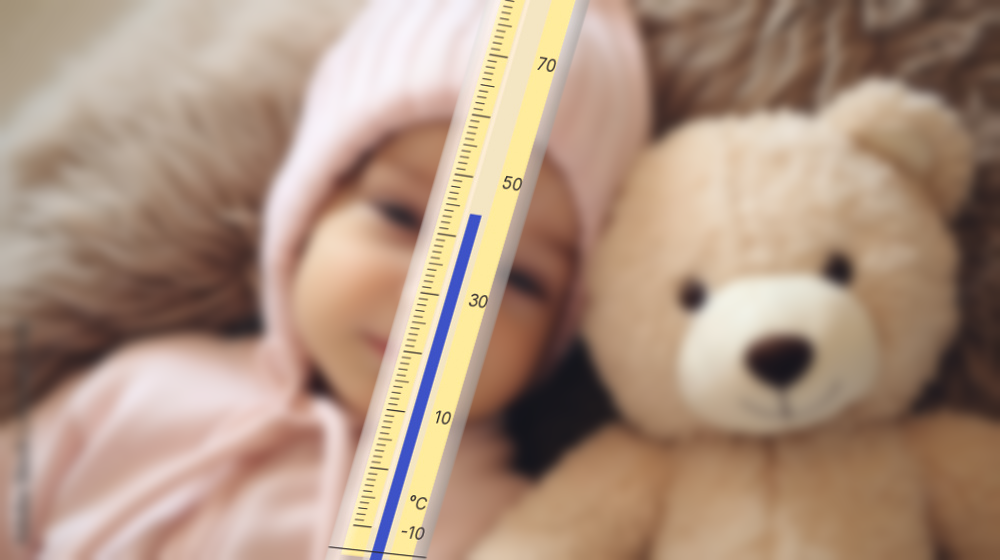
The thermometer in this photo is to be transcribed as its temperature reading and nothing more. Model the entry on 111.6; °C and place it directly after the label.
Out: 44; °C
